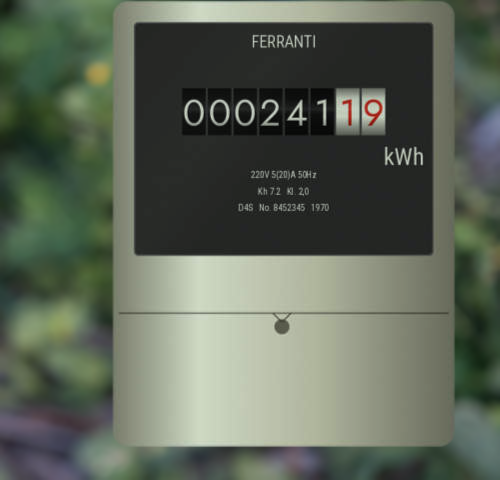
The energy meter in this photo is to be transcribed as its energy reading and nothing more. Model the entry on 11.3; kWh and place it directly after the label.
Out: 241.19; kWh
